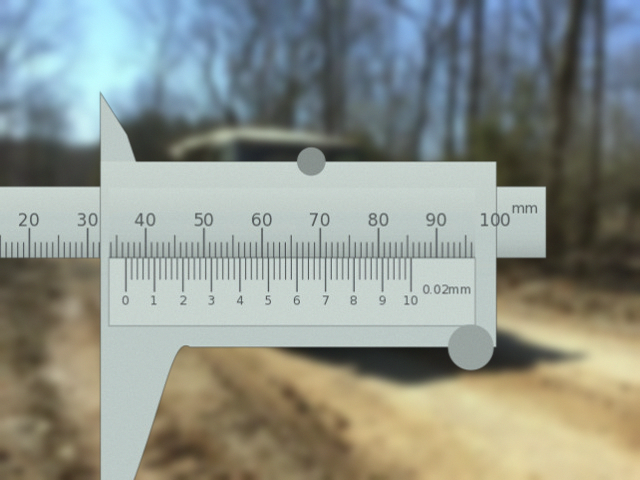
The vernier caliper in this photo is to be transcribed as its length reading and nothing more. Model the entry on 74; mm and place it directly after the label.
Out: 36.6; mm
